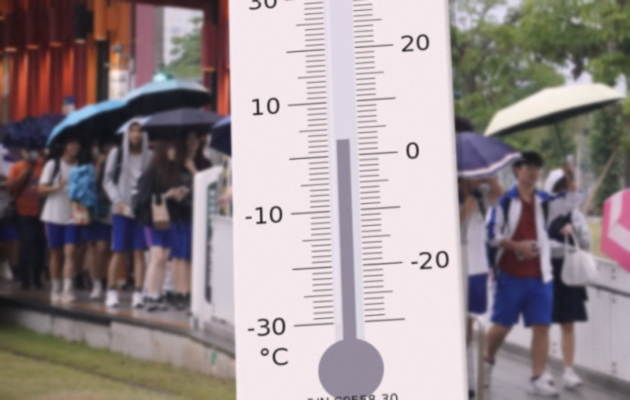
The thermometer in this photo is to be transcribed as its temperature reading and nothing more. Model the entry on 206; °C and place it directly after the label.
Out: 3; °C
